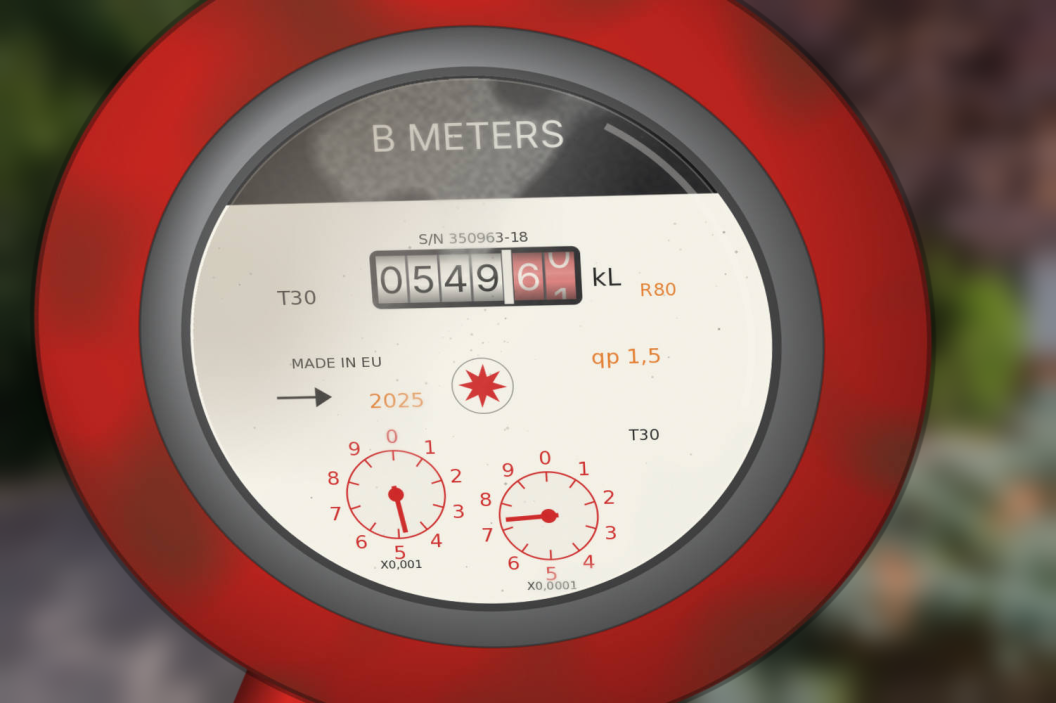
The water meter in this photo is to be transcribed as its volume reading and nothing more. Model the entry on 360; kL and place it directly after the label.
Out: 549.6047; kL
